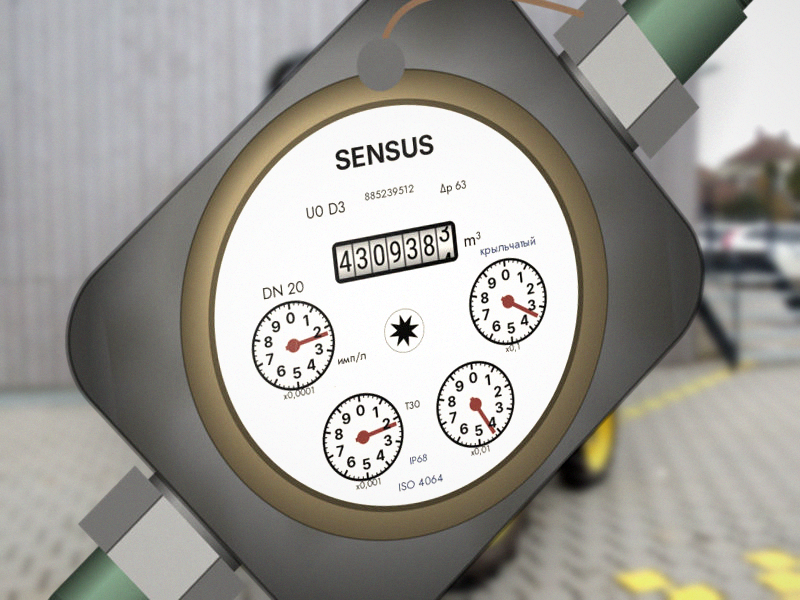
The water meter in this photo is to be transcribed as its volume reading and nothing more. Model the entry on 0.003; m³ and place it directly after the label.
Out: 4309383.3422; m³
